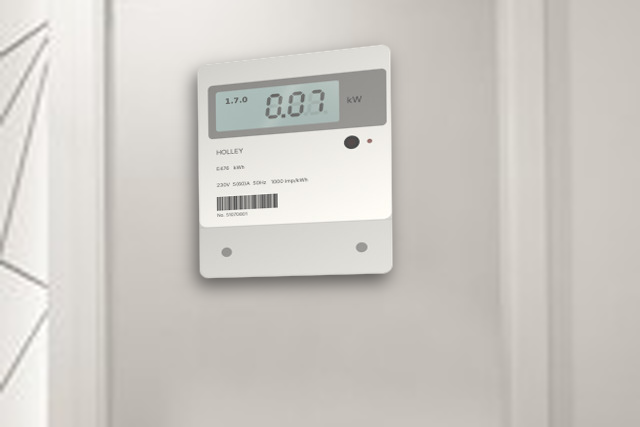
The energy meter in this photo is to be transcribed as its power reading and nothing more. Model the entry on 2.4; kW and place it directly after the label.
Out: 0.07; kW
